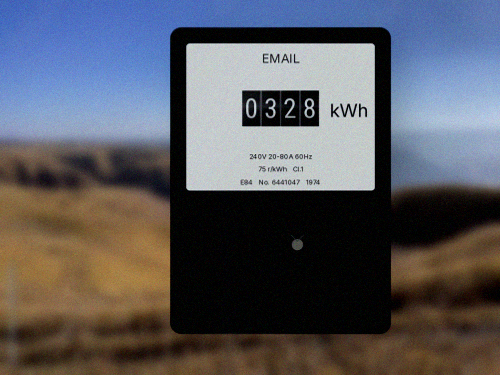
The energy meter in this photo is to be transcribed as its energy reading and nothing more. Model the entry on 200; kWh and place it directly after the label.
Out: 328; kWh
